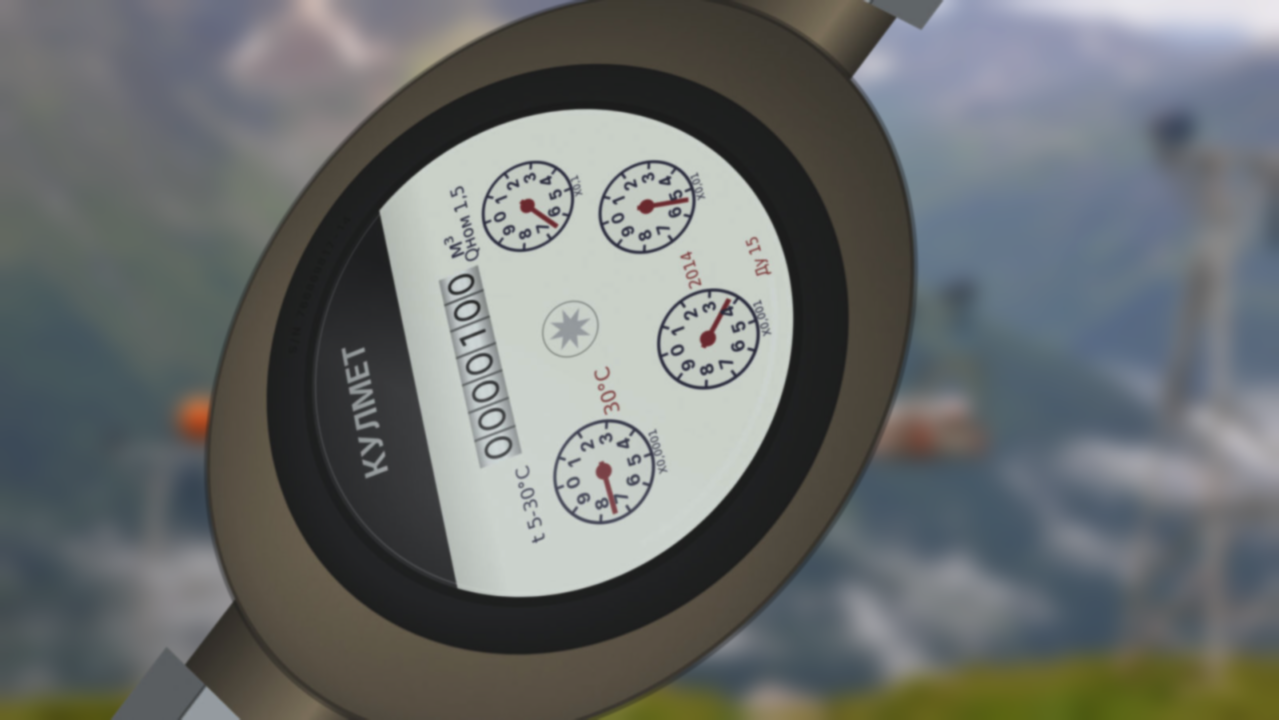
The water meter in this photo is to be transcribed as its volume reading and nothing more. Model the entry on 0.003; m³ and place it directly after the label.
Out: 100.6537; m³
